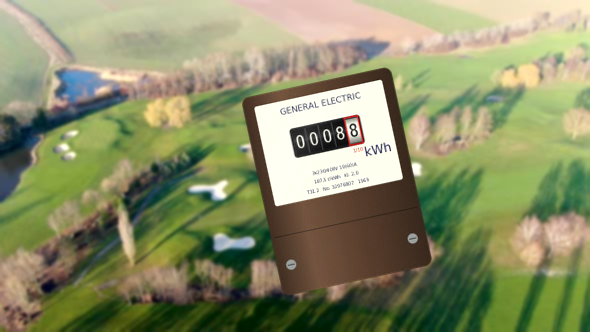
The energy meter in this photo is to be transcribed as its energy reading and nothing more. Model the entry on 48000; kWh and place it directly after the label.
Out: 8.8; kWh
